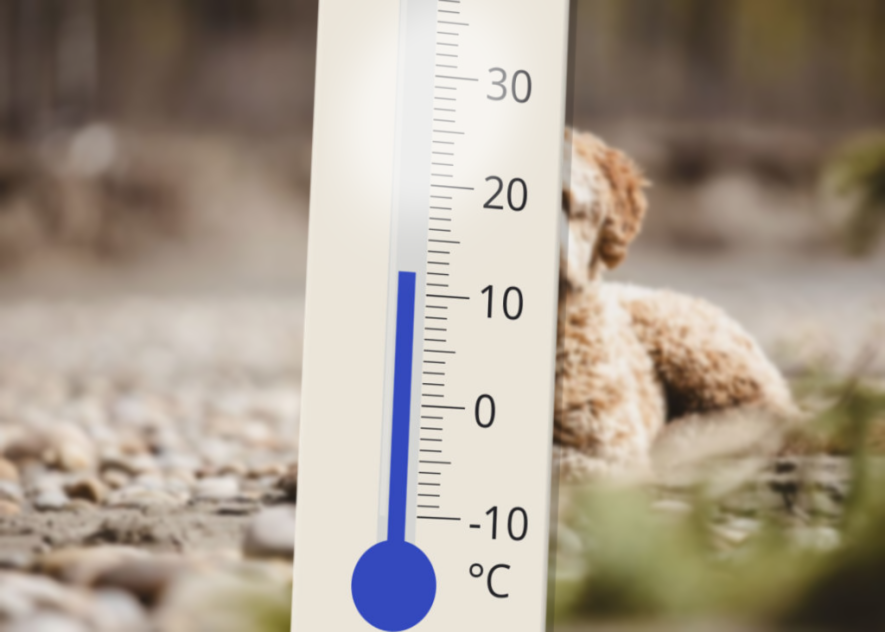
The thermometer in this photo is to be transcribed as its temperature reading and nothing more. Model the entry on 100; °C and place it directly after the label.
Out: 12; °C
